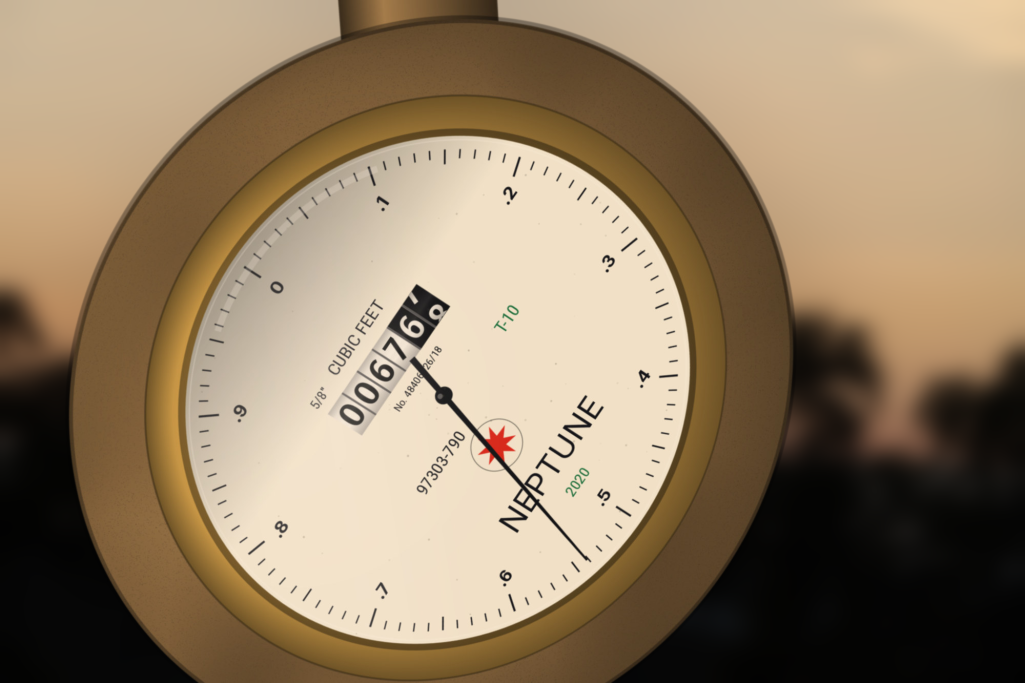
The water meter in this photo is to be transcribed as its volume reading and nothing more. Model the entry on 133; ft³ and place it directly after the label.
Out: 6767.54; ft³
